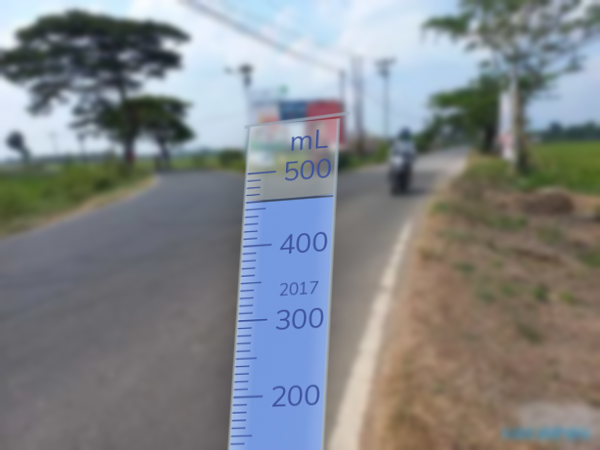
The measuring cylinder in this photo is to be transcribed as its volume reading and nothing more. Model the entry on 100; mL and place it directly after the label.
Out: 460; mL
